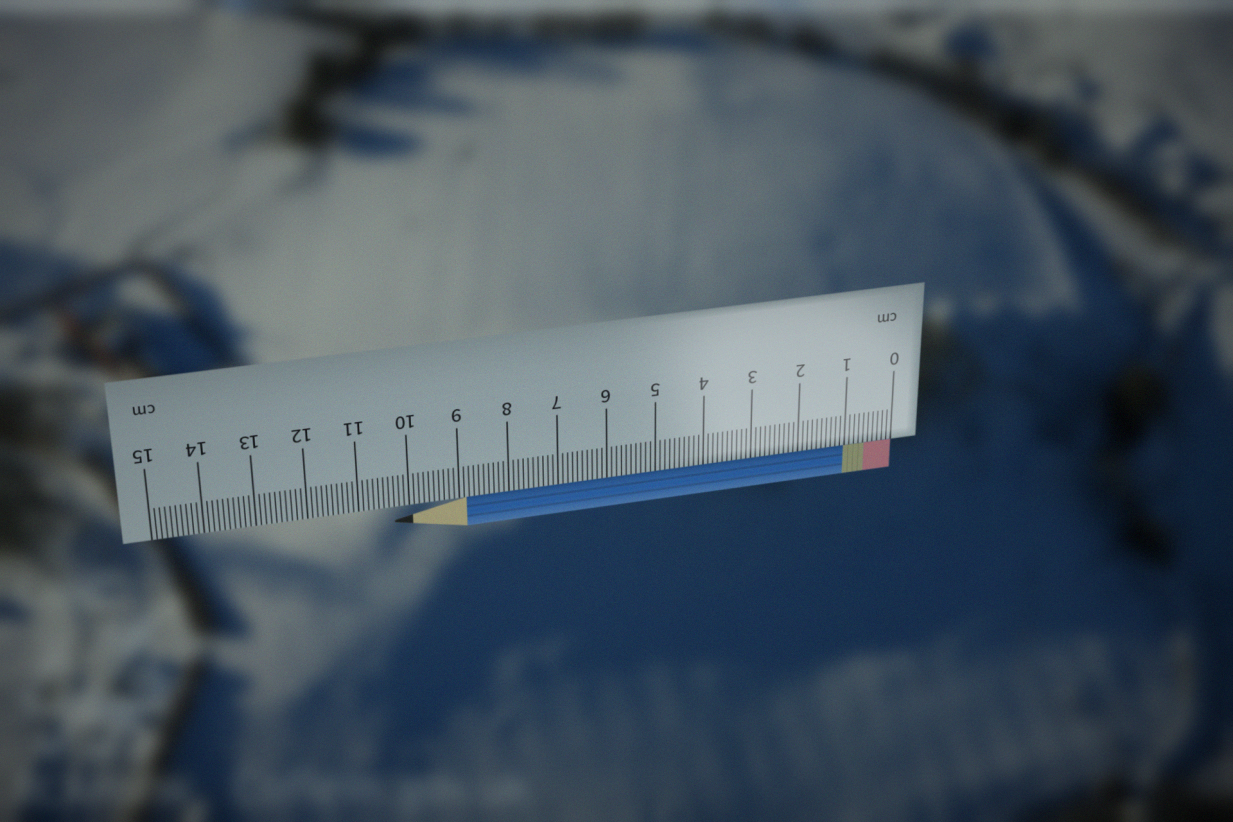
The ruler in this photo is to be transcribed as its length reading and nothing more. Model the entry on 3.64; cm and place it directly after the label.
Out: 10.3; cm
